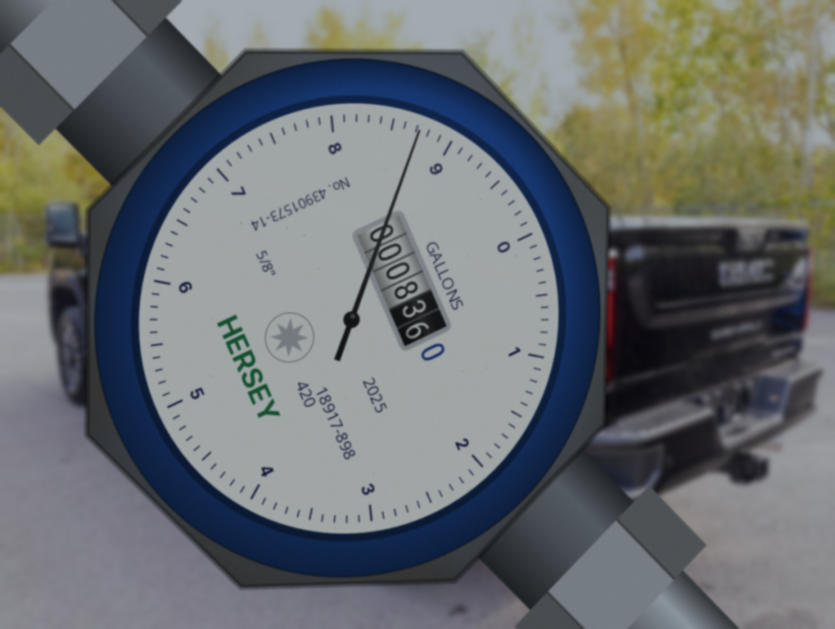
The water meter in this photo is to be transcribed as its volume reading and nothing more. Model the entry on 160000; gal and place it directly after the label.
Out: 8358.7; gal
